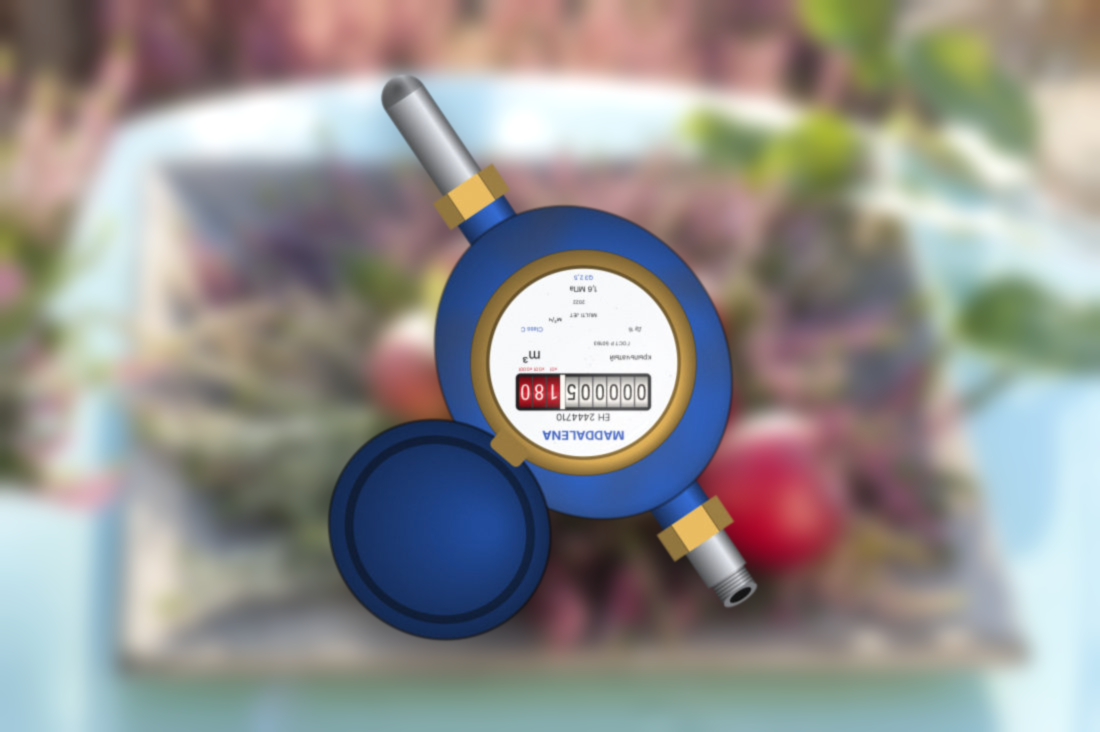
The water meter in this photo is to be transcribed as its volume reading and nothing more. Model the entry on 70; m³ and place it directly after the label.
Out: 5.180; m³
